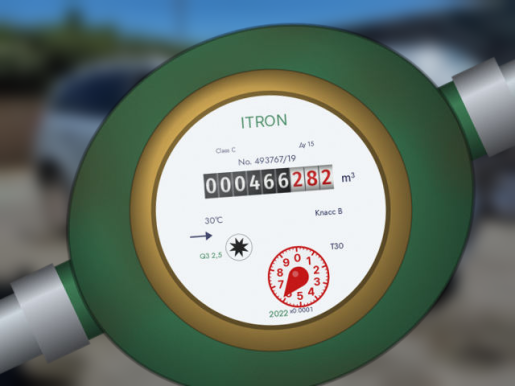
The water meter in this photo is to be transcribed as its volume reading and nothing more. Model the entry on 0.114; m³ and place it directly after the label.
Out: 466.2826; m³
